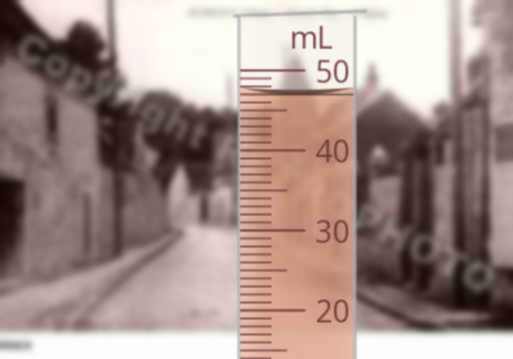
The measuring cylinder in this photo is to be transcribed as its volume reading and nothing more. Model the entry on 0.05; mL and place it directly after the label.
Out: 47; mL
